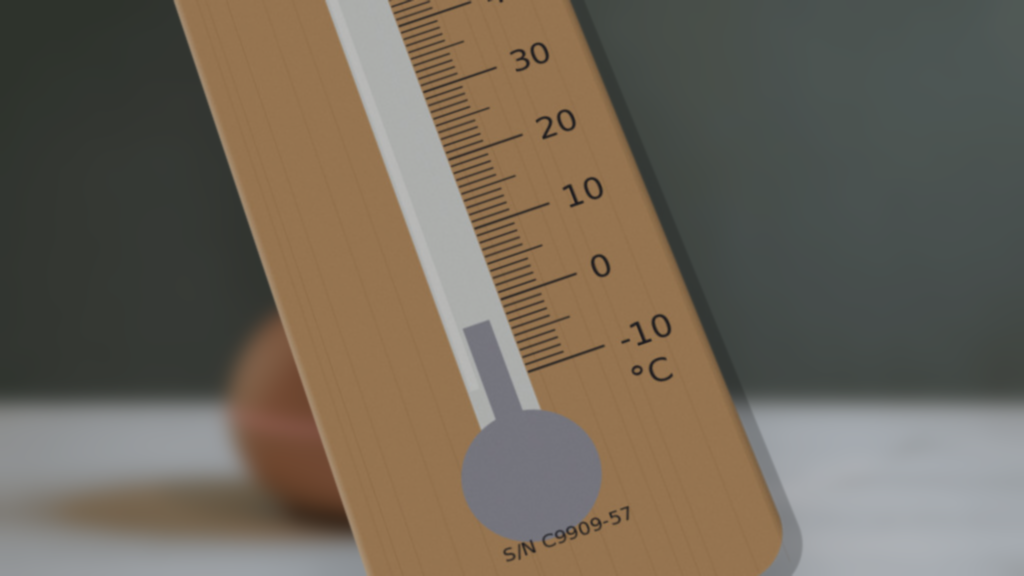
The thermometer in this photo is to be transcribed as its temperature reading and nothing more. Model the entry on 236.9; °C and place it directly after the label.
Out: -2; °C
